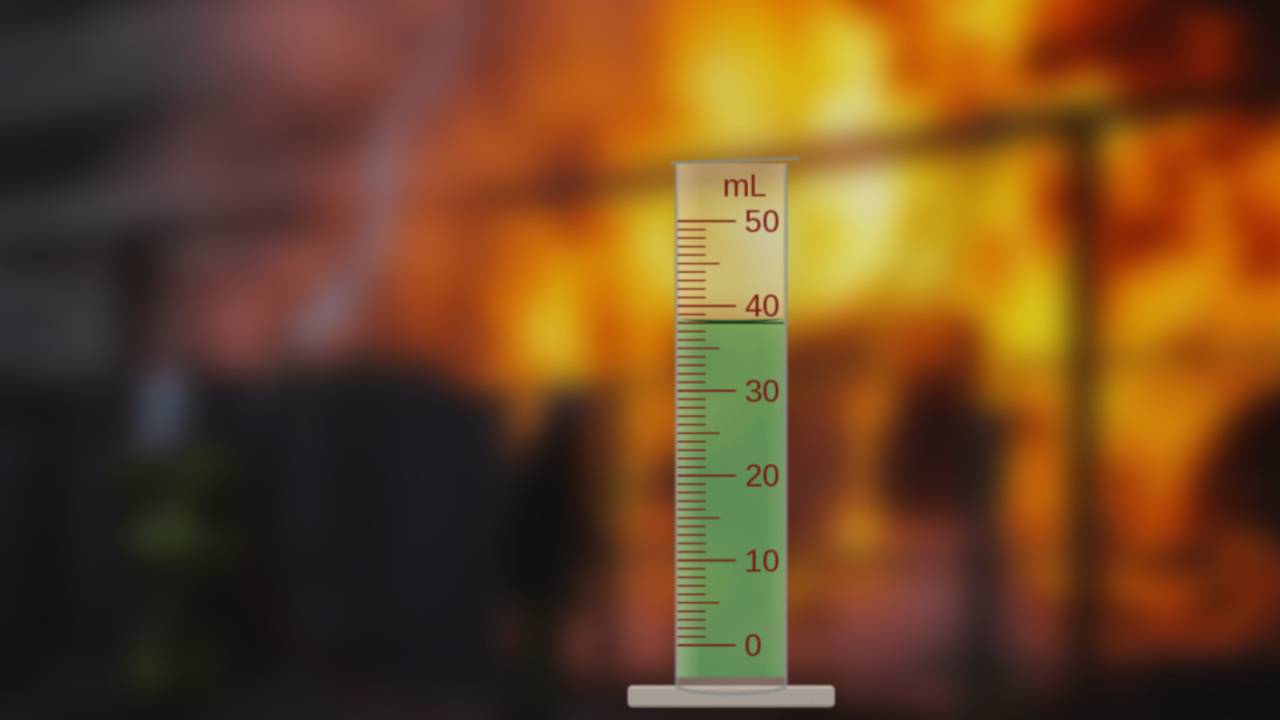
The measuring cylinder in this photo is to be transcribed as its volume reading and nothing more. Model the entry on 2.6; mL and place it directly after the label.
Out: 38; mL
